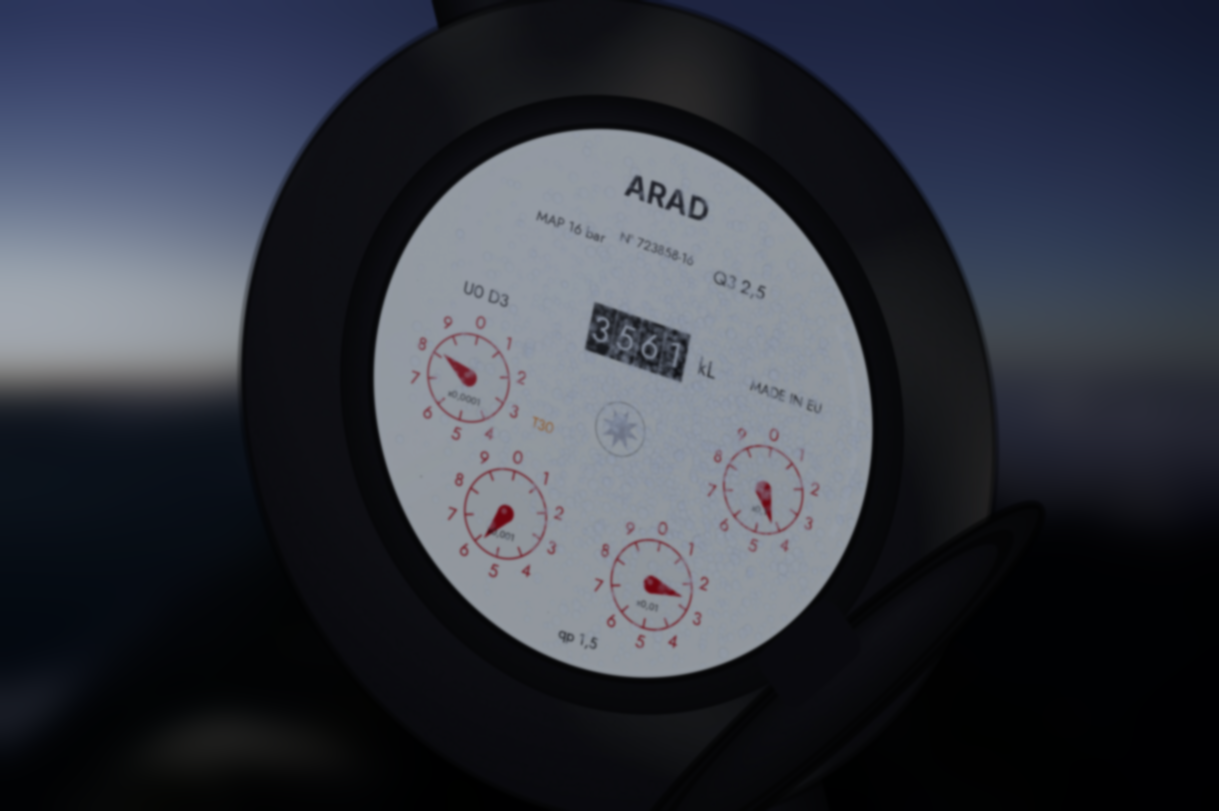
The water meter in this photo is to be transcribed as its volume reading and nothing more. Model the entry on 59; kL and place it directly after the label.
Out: 3561.4258; kL
